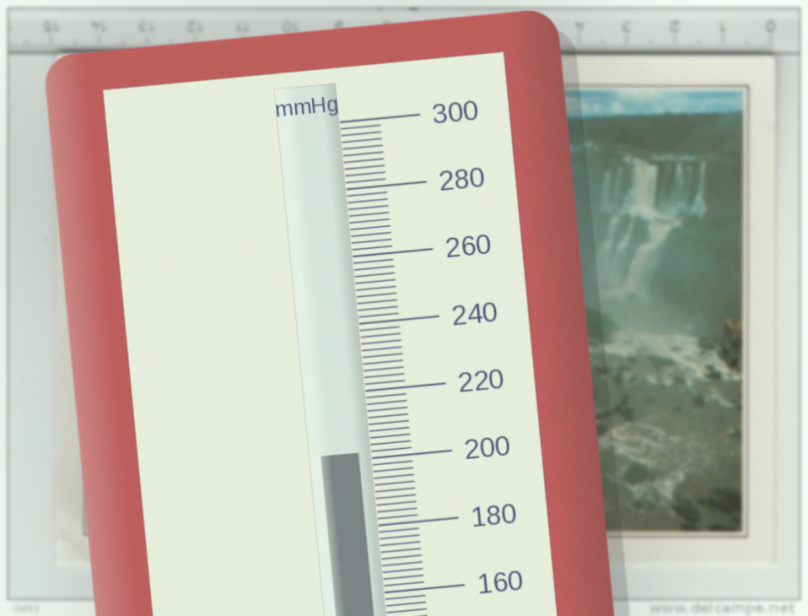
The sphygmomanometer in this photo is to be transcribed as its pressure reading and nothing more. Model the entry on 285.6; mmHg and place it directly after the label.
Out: 202; mmHg
